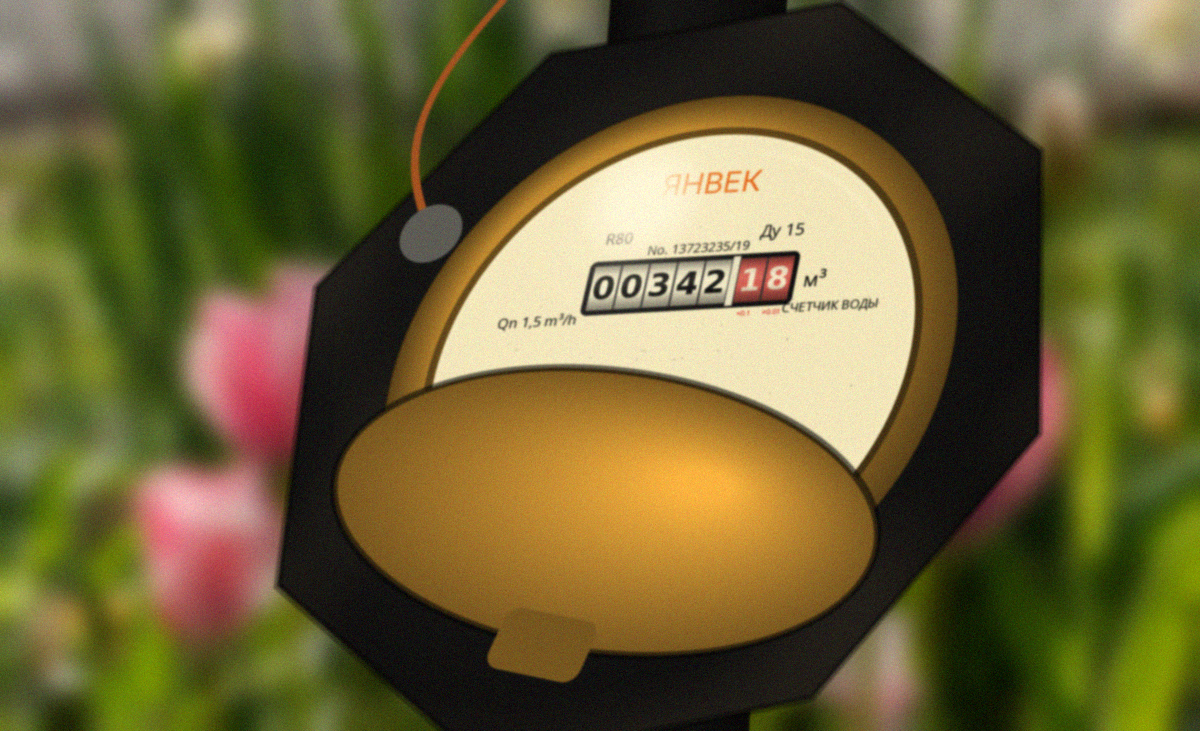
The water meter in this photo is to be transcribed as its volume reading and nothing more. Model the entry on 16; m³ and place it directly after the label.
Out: 342.18; m³
